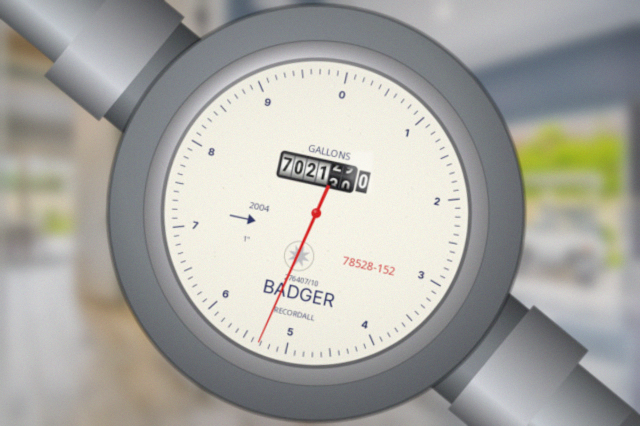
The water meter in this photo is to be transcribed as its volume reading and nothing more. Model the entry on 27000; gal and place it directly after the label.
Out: 7021295.3; gal
